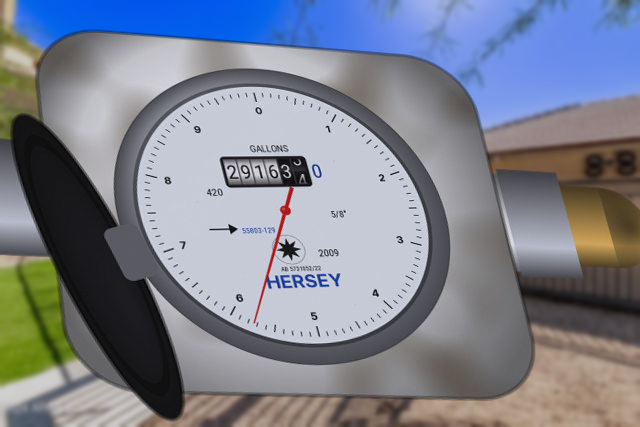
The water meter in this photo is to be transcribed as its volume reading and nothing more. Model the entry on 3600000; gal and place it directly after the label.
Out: 2916335.7; gal
